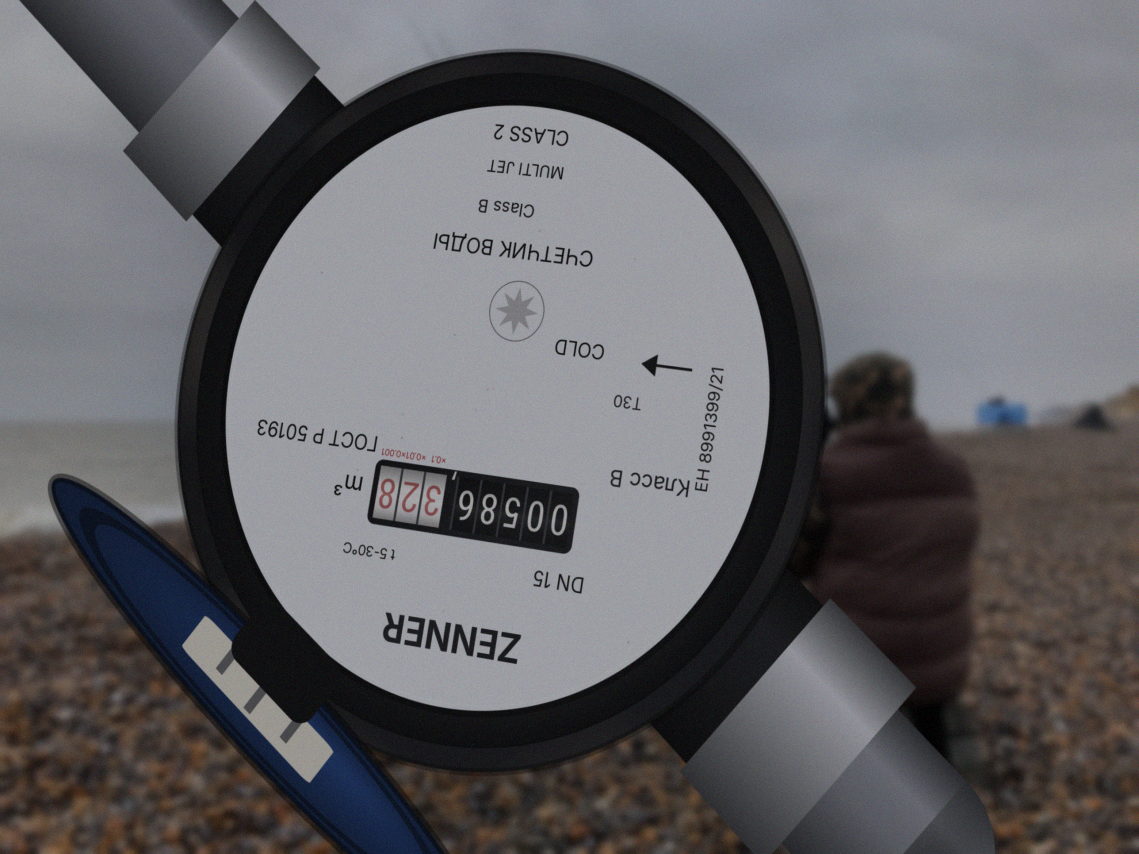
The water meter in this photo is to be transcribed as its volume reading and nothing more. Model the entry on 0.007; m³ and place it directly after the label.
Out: 586.328; m³
